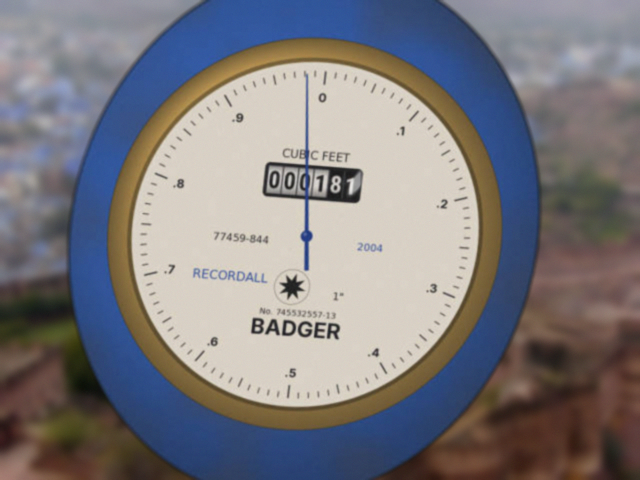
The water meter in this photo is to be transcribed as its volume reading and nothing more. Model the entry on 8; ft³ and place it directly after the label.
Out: 180.98; ft³
